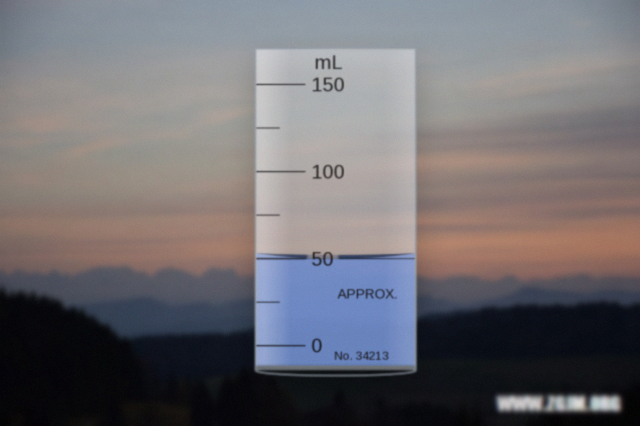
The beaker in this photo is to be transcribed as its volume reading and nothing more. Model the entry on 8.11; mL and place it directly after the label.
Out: 50; mL
